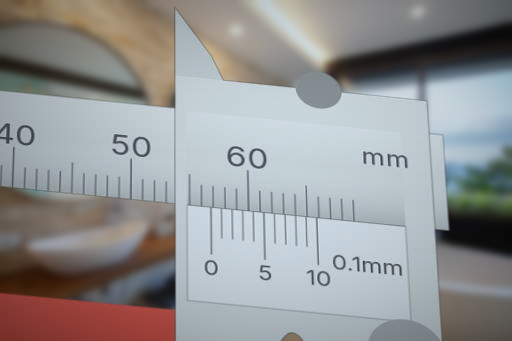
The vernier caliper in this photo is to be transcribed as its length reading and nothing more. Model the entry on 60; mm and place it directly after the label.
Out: 56.8; mm
